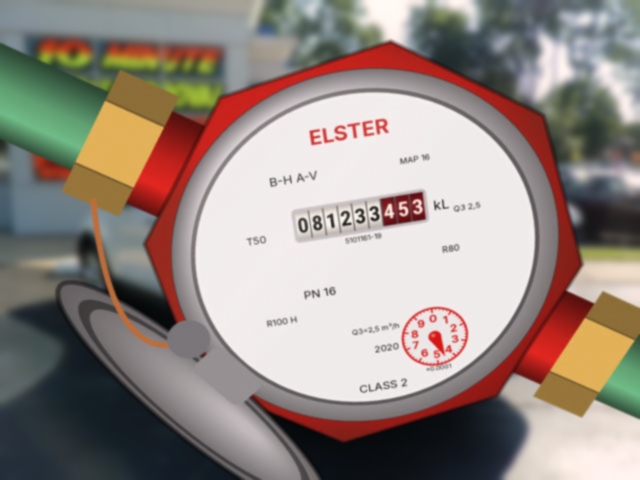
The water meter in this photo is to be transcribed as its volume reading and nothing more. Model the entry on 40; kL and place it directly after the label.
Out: 81233.4534; kL
